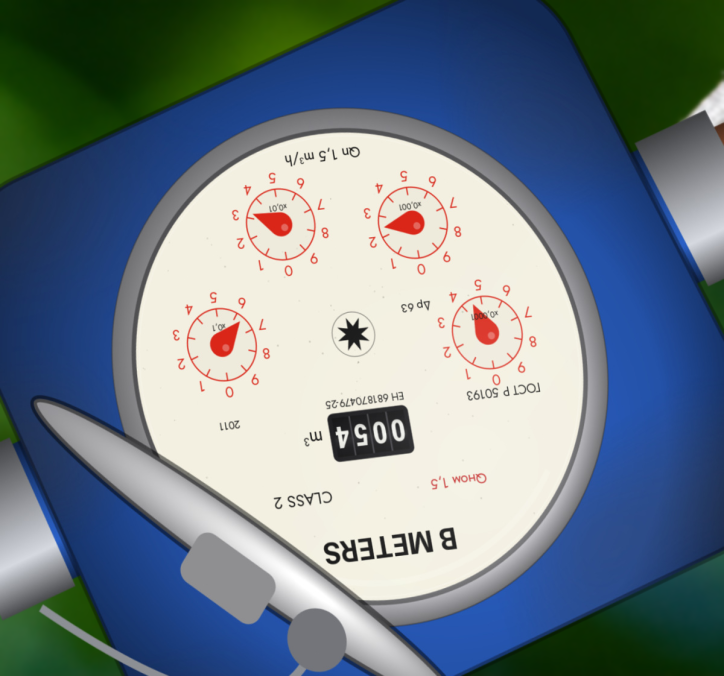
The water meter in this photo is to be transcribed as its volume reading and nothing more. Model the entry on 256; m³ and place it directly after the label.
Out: 54.6324; m³
